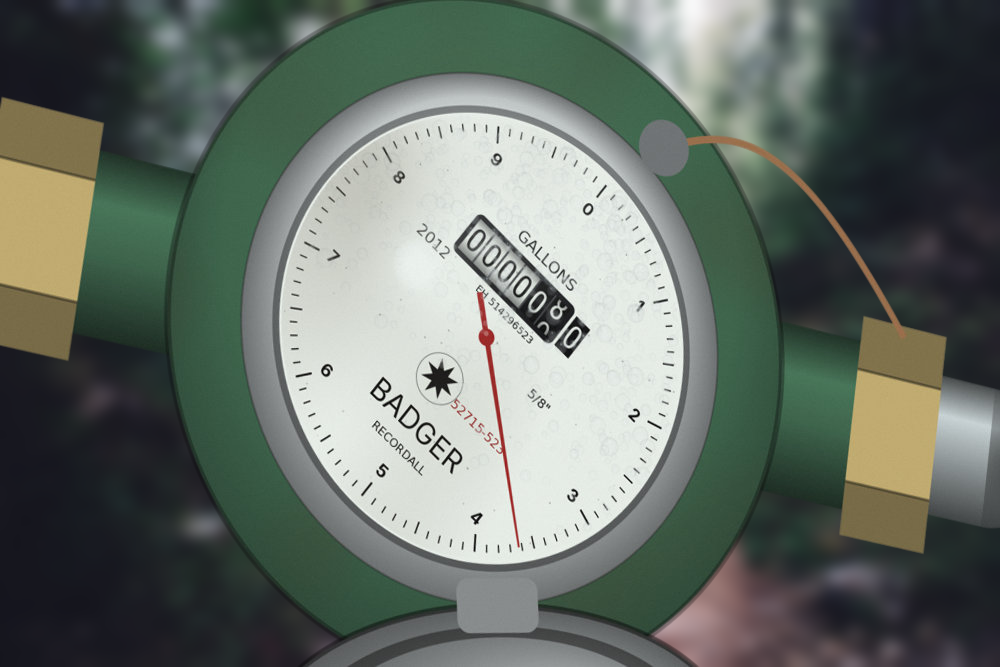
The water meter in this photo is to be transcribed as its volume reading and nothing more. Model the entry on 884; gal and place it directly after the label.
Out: 83.6; gal
